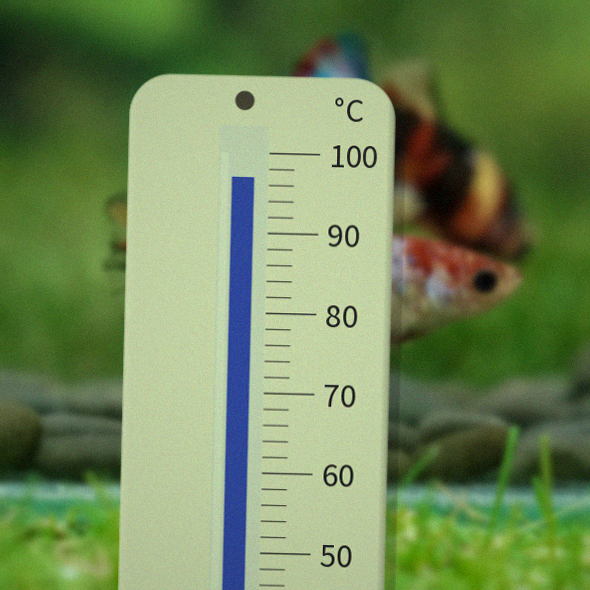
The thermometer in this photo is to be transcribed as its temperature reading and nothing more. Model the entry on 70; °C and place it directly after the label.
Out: 97; °C
